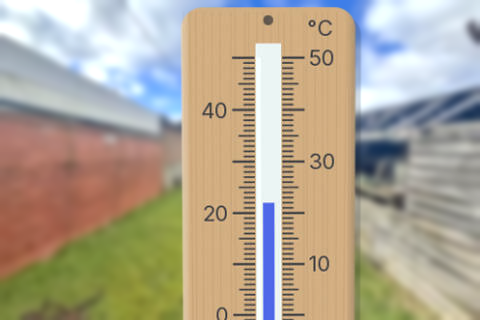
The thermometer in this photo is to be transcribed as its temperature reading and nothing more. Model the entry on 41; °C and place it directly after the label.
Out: 22; °C
